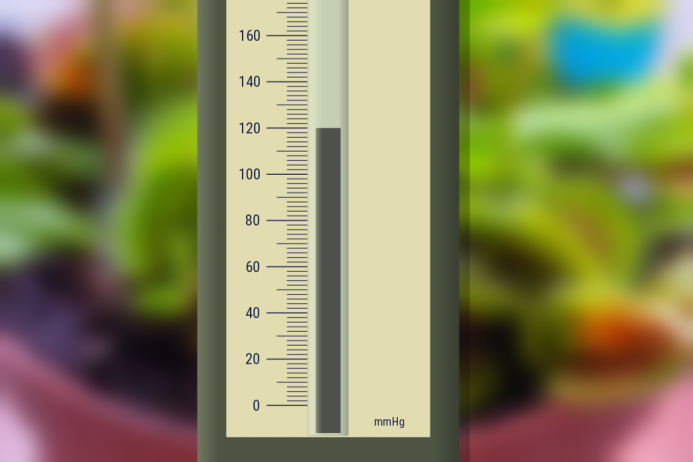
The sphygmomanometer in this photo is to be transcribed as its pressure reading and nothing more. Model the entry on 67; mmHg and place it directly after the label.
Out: 120; mmHg
